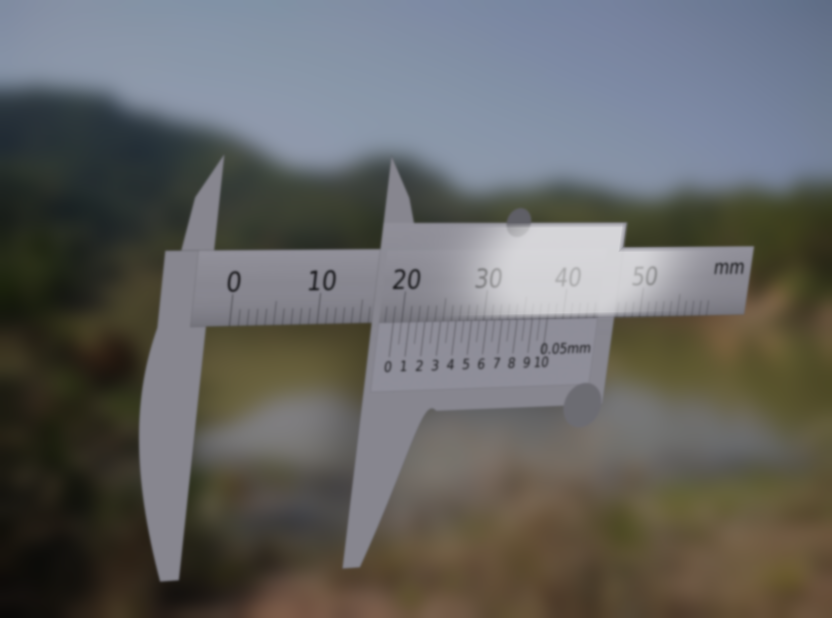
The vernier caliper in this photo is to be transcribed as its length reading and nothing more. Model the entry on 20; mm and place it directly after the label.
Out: 19.0; mm
